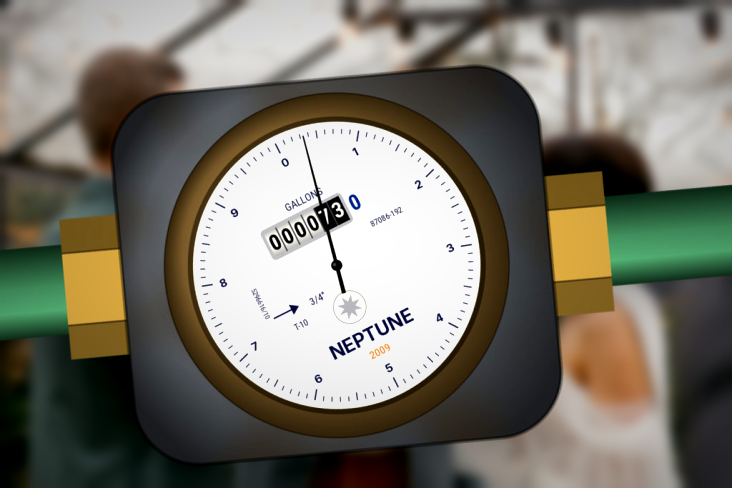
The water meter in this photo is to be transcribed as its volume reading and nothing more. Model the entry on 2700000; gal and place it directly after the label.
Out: 730.3; gal
